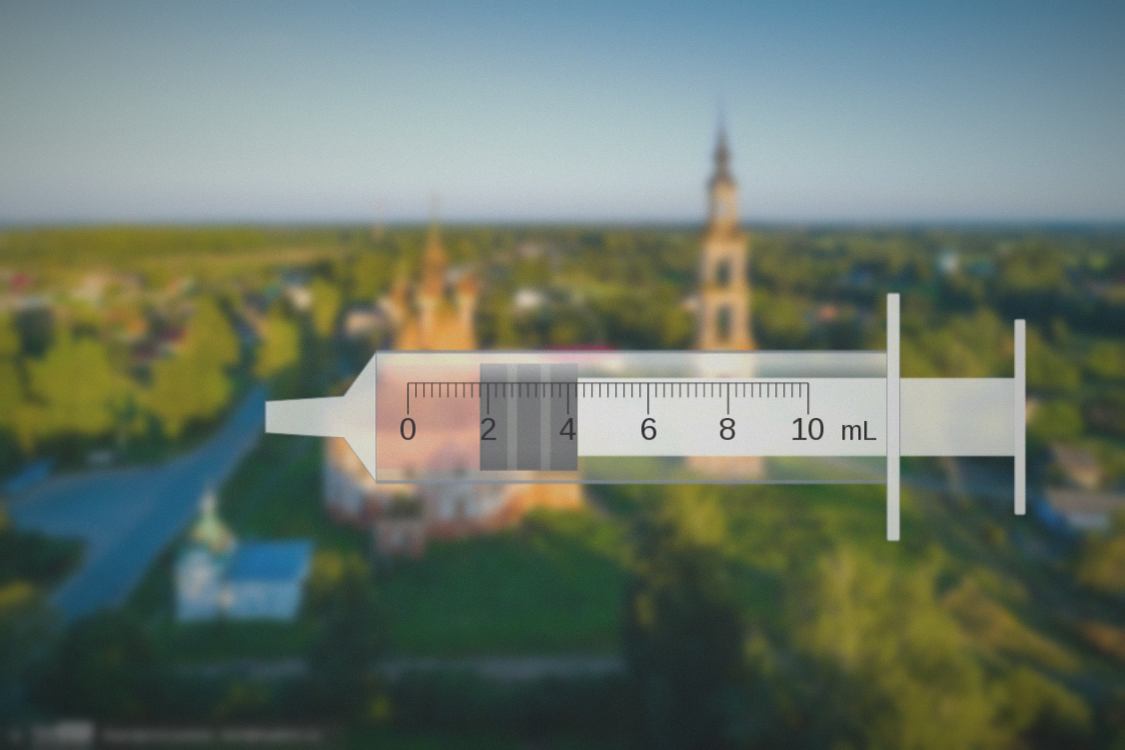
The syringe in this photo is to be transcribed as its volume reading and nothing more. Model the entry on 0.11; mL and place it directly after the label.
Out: 1.8; mL
